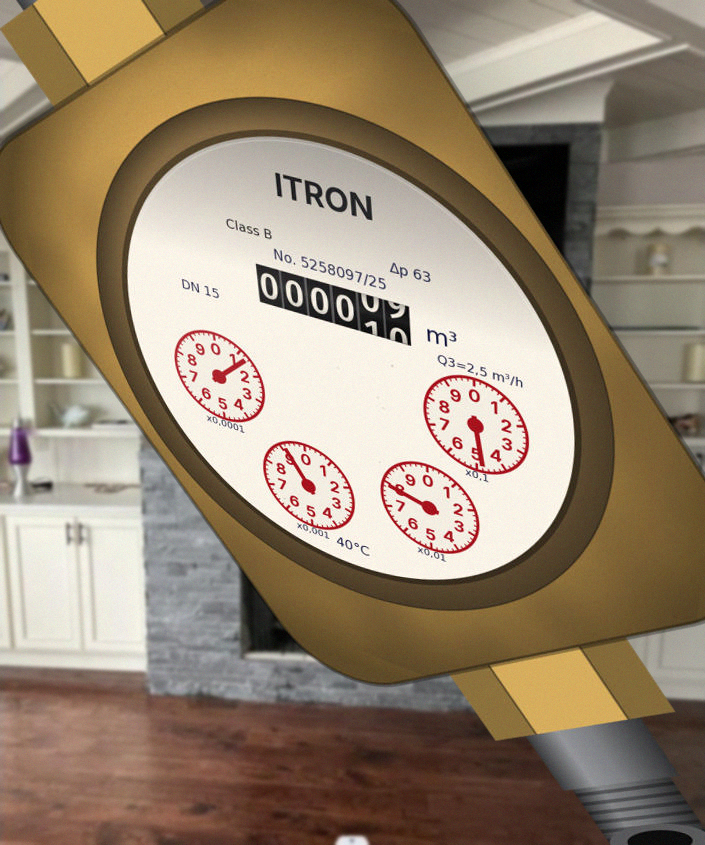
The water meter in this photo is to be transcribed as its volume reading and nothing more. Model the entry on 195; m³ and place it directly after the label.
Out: 9.4791; m³
